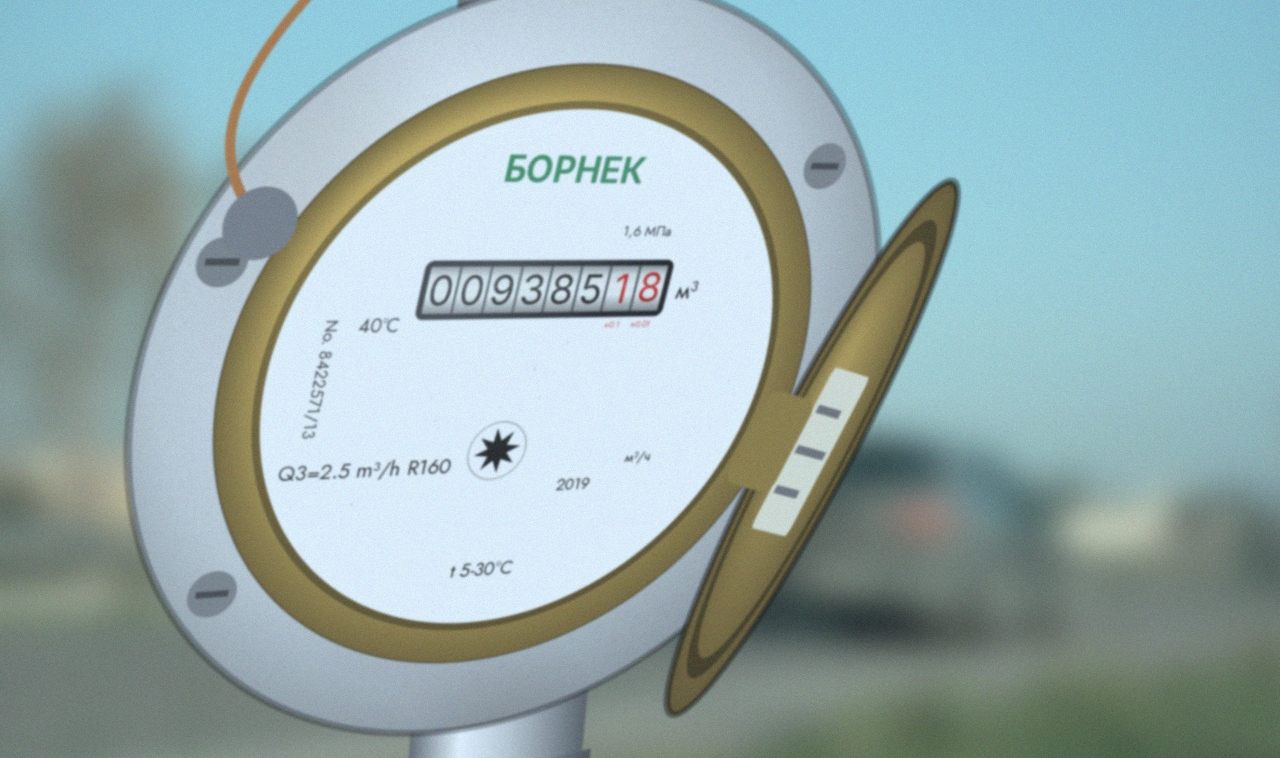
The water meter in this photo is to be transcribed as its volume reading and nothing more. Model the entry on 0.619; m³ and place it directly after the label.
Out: 9385.18; m³
